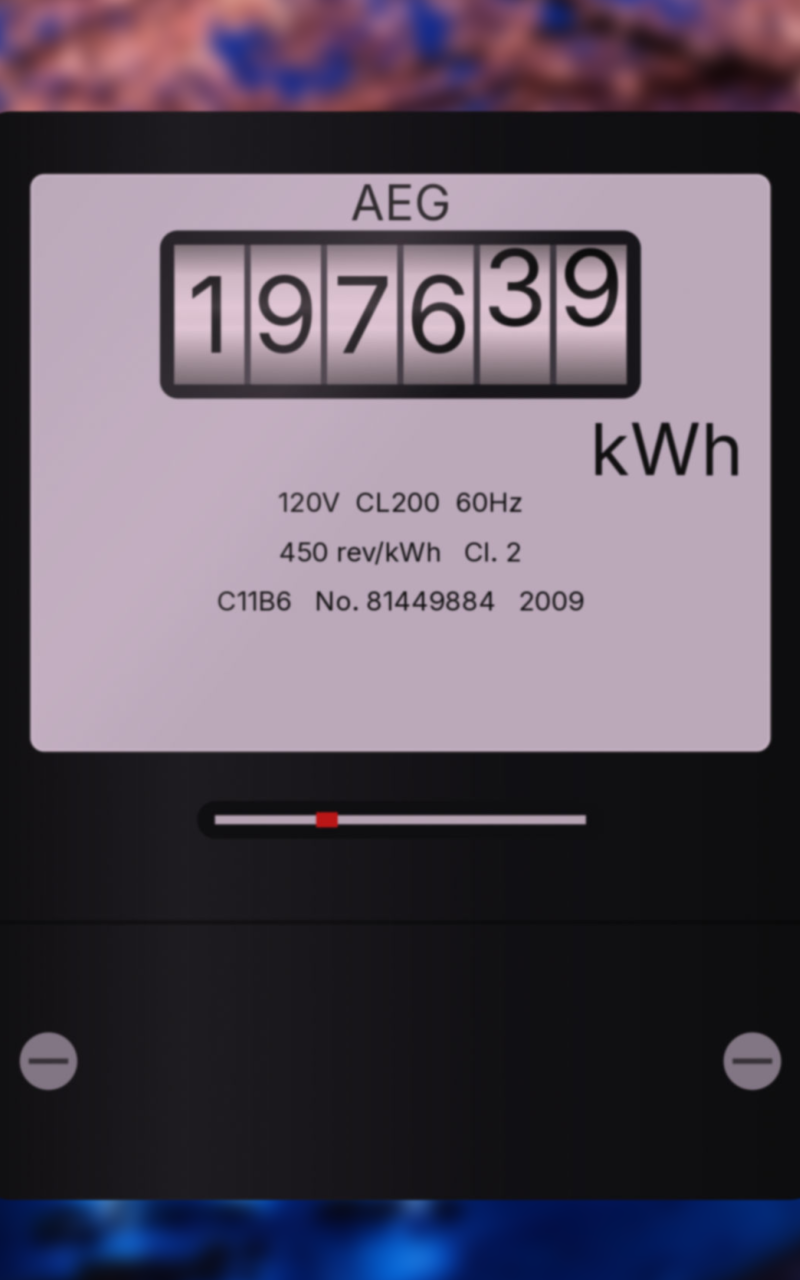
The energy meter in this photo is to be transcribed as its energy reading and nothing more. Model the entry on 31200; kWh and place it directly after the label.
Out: 197639; kWh
